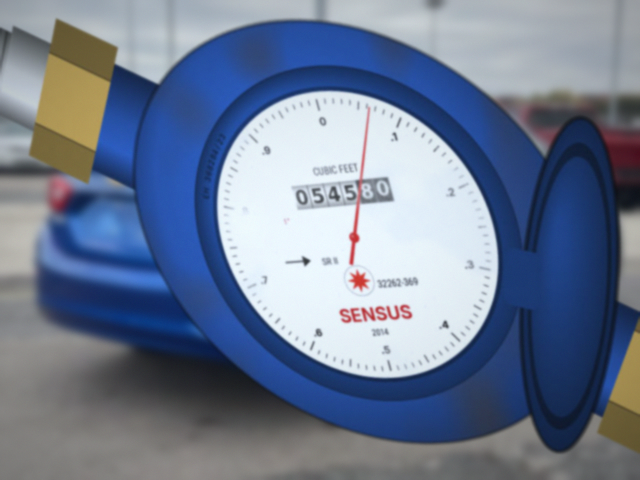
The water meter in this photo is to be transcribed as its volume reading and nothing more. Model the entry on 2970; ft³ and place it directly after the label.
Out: 54580.06; ft³
